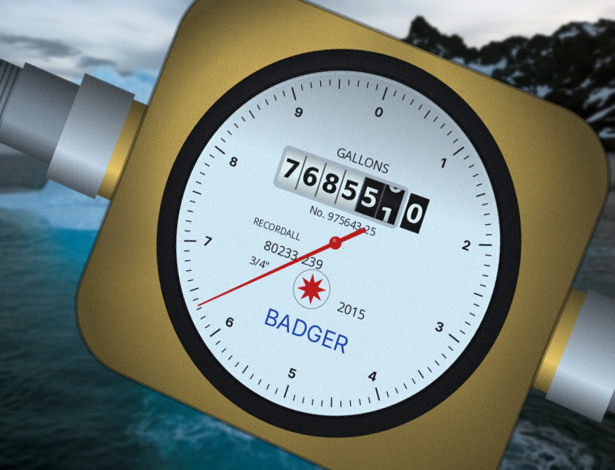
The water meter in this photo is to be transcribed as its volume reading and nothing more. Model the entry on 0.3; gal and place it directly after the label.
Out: 7685506.3; gal
